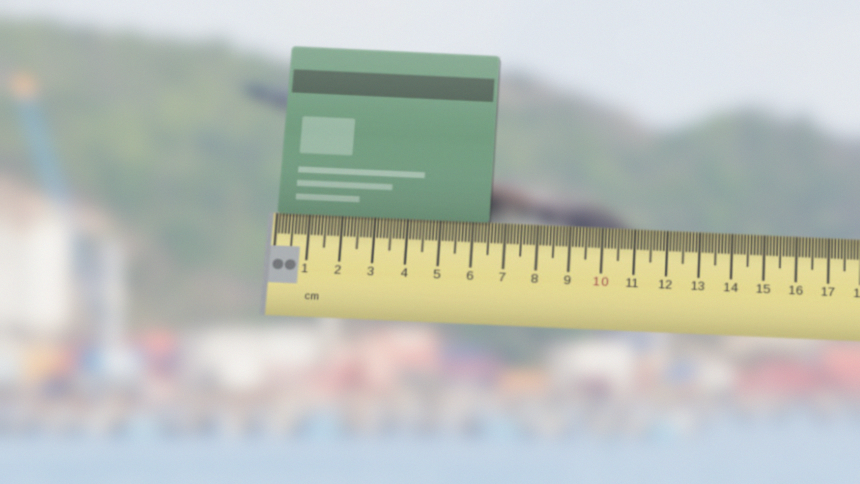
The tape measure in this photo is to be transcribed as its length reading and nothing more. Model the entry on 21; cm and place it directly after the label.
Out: 6.5; cm
